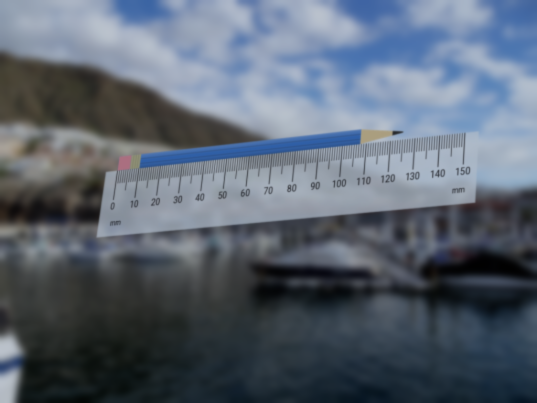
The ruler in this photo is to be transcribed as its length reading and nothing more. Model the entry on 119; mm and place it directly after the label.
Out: 125; mm
